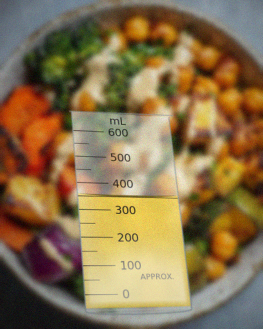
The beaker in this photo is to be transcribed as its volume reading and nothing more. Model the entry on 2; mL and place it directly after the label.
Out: 350; mL
